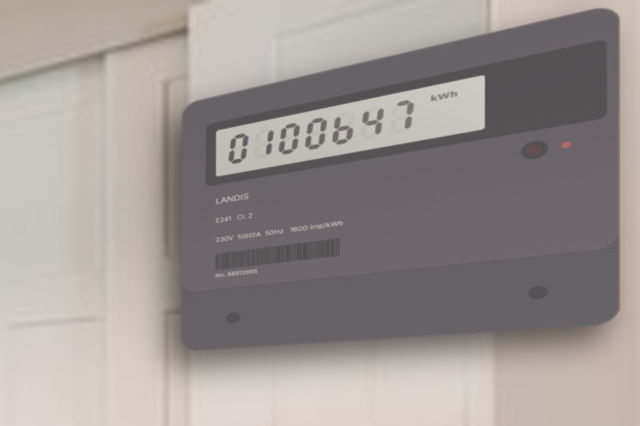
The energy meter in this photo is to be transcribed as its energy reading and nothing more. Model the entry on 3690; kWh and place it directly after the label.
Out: 100647; kWh
